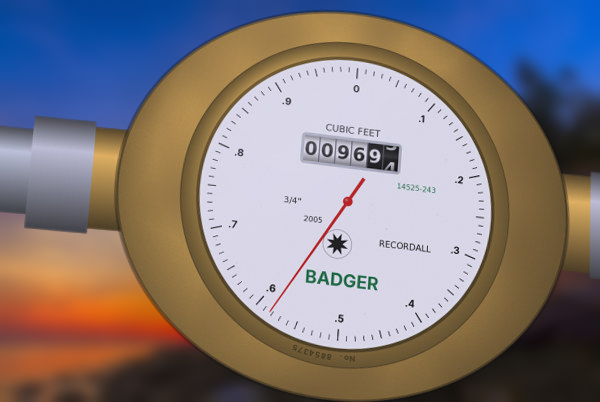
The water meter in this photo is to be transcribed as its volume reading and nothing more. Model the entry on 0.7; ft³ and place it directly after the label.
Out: 9693.58; ft³
